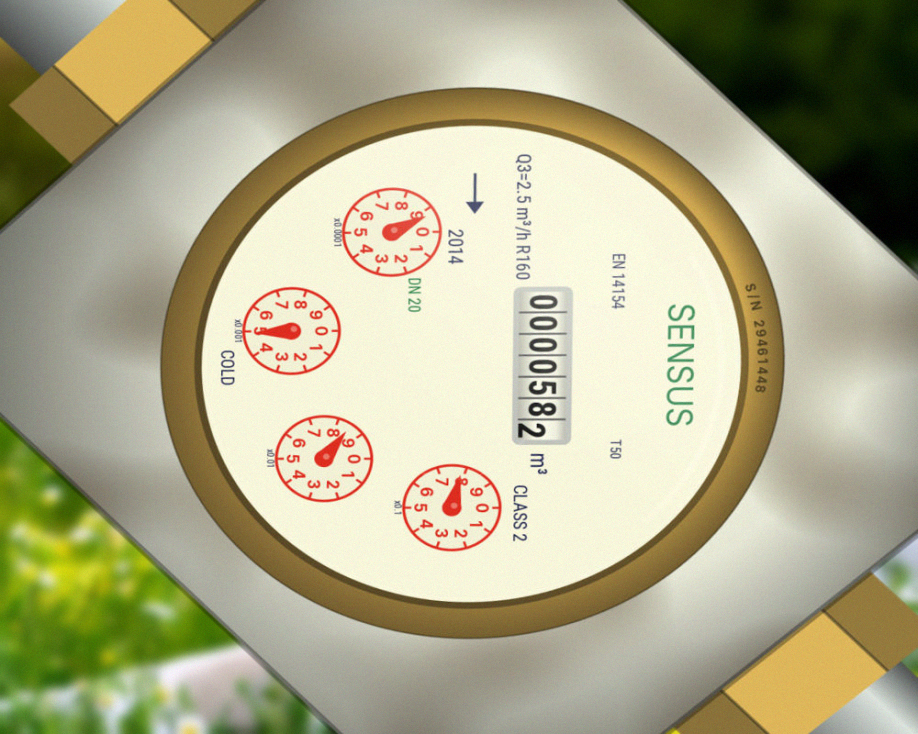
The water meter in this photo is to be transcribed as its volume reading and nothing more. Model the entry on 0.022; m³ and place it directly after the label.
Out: 581.7849; m³
